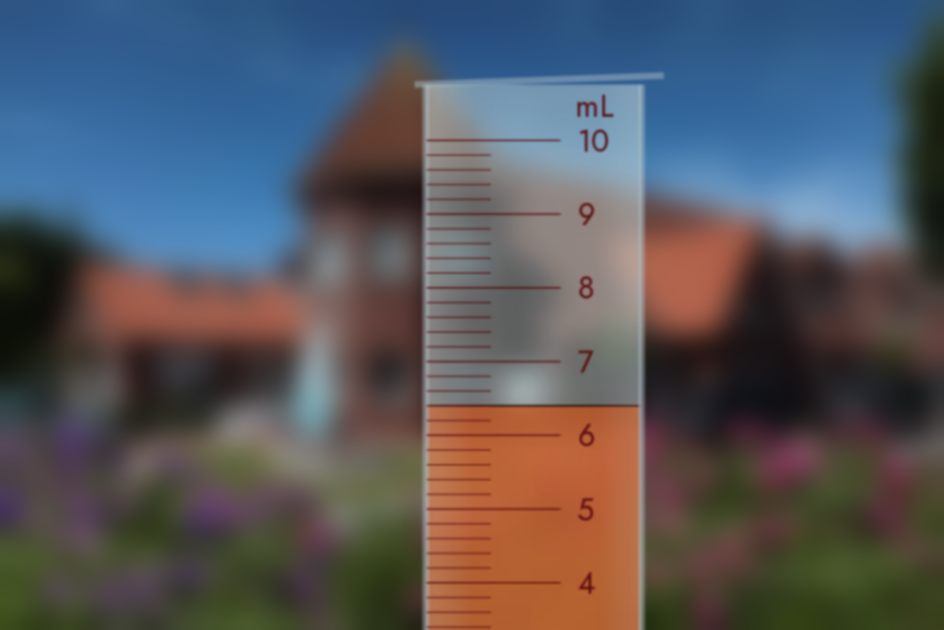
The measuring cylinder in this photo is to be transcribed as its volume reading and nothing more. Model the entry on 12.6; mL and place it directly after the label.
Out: 6.4; mL
